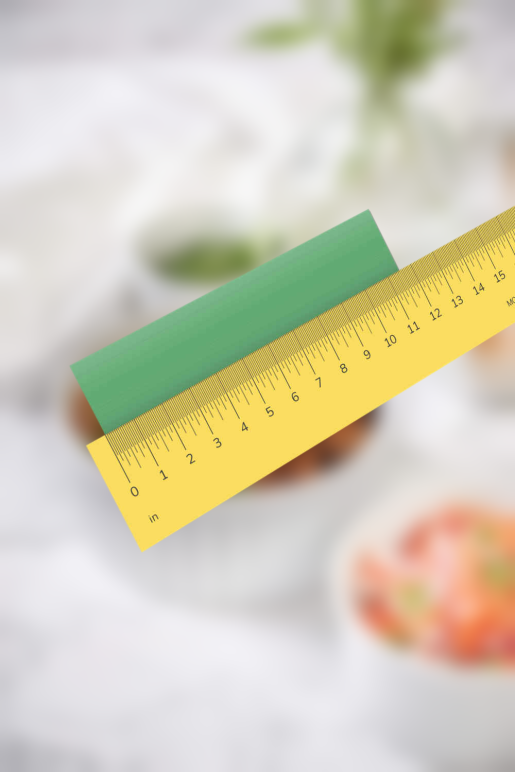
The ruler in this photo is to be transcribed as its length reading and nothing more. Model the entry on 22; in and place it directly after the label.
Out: 11.5; in
